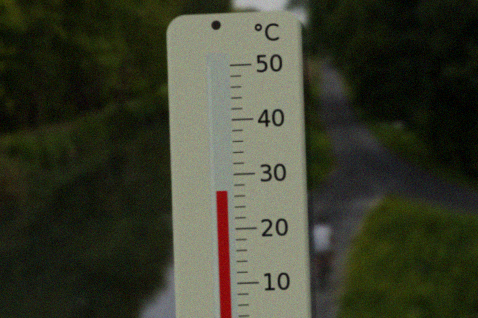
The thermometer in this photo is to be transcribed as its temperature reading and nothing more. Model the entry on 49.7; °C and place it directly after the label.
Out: 27; °C
